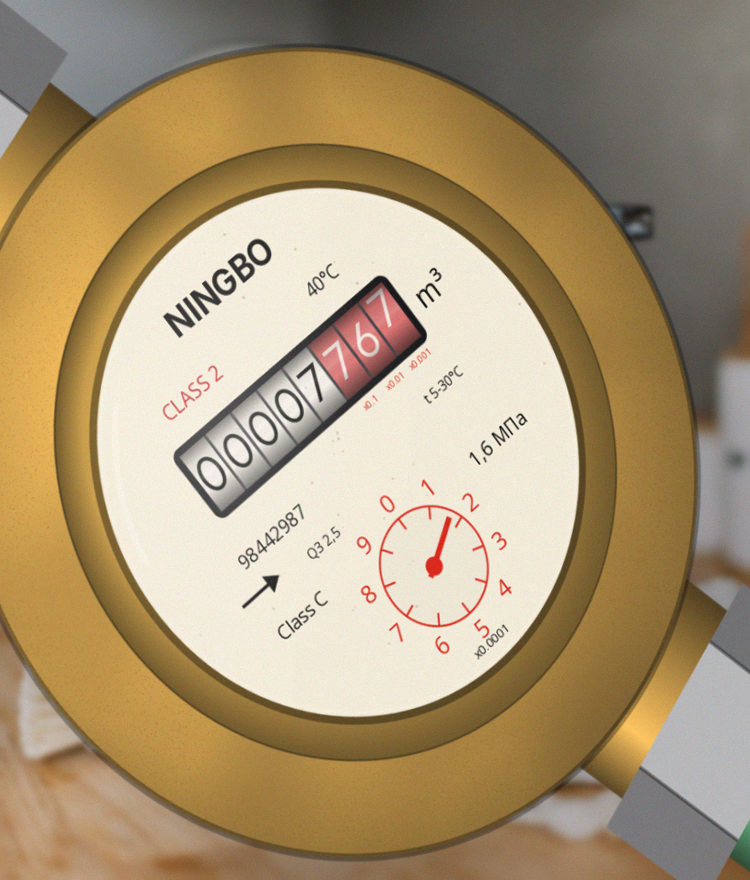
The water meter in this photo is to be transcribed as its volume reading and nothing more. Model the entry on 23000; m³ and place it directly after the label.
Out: 7.7671; m³
